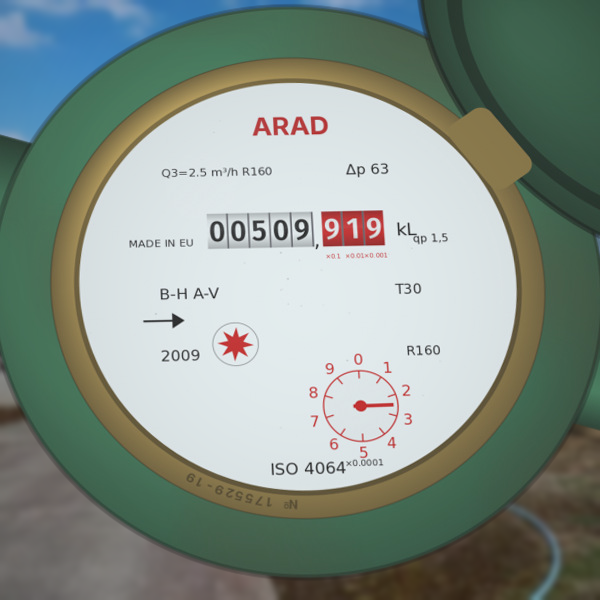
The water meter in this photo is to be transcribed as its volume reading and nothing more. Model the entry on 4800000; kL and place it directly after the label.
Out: 509.9192; kL
